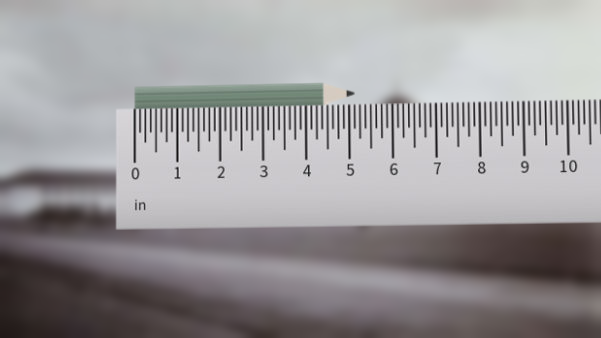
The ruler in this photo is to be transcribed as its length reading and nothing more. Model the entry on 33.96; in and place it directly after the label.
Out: 5.125; in
